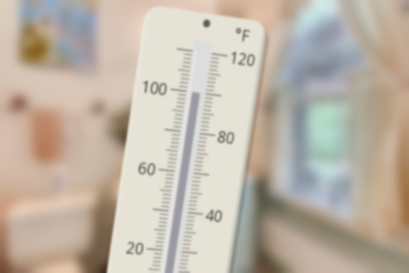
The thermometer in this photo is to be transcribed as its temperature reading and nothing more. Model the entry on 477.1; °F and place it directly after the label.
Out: 100; °F
